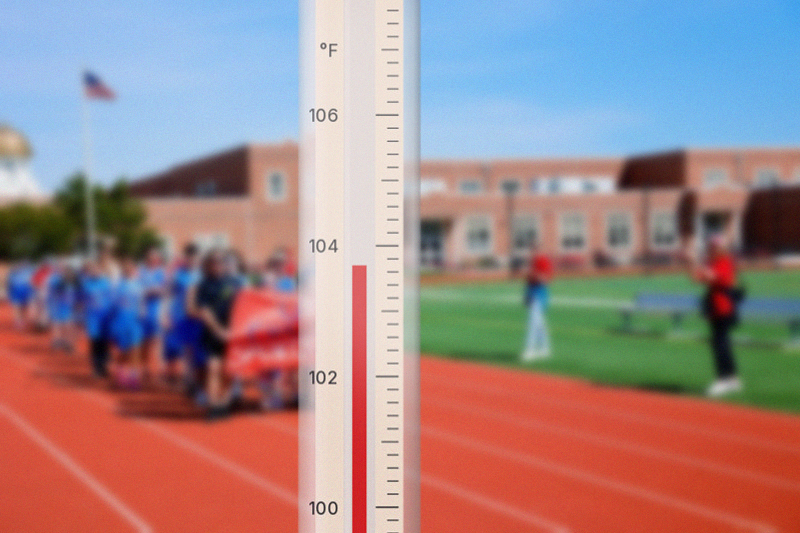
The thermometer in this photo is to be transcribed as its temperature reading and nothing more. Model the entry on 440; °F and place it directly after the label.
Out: 103.7; °F
